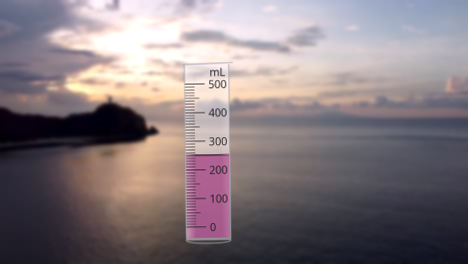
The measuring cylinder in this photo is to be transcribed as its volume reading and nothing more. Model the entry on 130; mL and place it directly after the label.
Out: 250; mL
